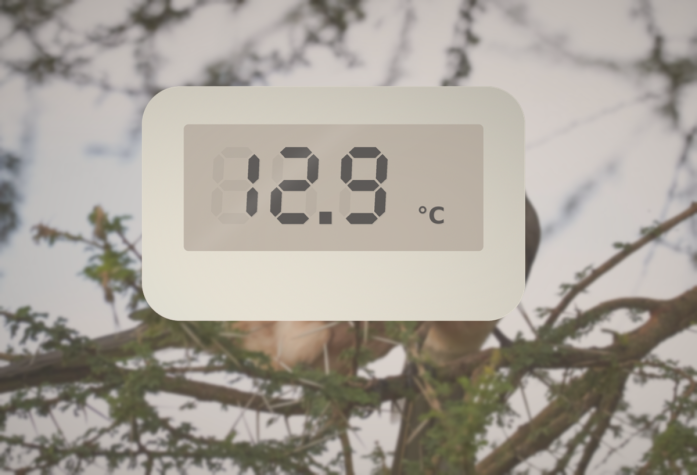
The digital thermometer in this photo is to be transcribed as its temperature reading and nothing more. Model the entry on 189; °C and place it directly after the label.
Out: 12.9; °C
